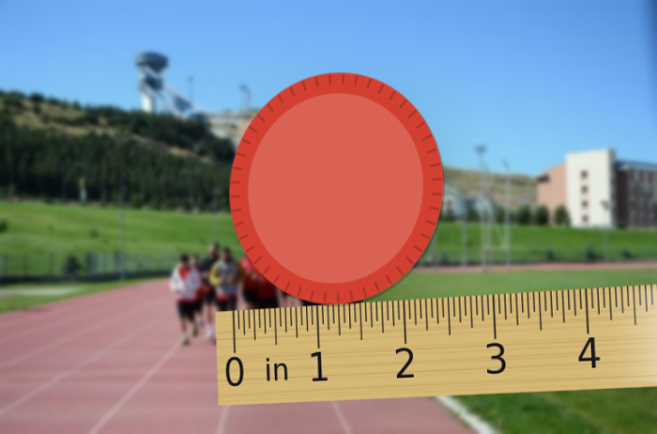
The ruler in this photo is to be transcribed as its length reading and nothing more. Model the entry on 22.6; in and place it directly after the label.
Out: 2.5; in
